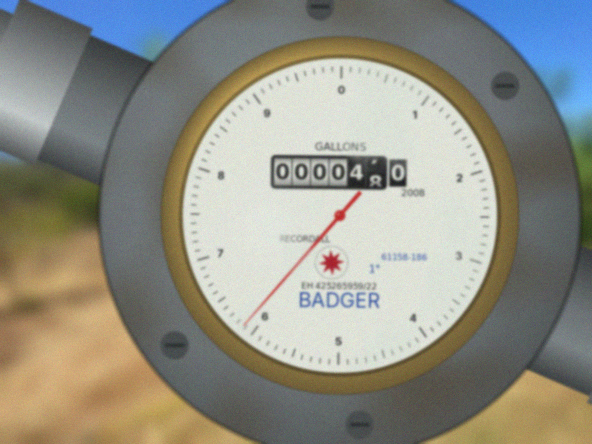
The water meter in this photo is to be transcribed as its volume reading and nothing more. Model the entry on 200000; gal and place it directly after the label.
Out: 476.1; gal
